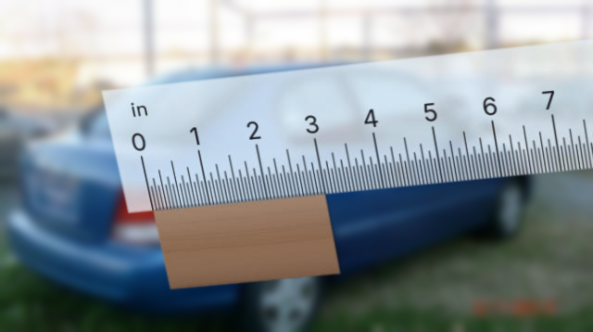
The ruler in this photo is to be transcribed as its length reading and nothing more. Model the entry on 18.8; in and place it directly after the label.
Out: 3; in
